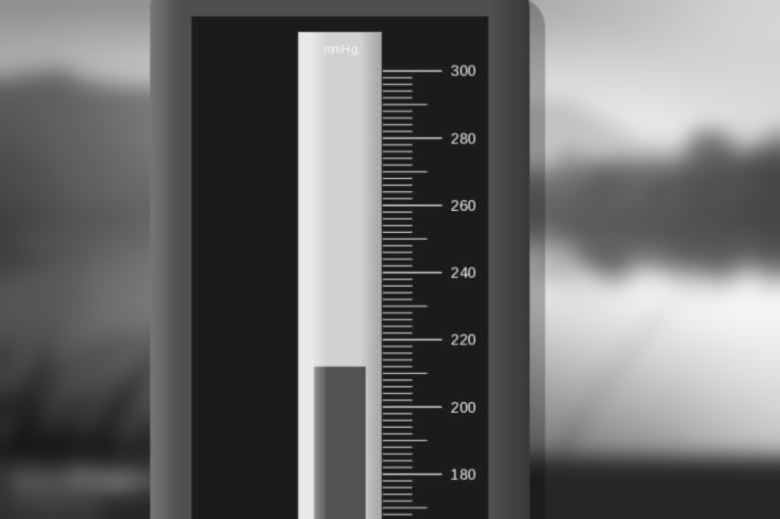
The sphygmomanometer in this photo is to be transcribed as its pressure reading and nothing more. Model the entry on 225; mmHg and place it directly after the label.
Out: 212; mmHg
